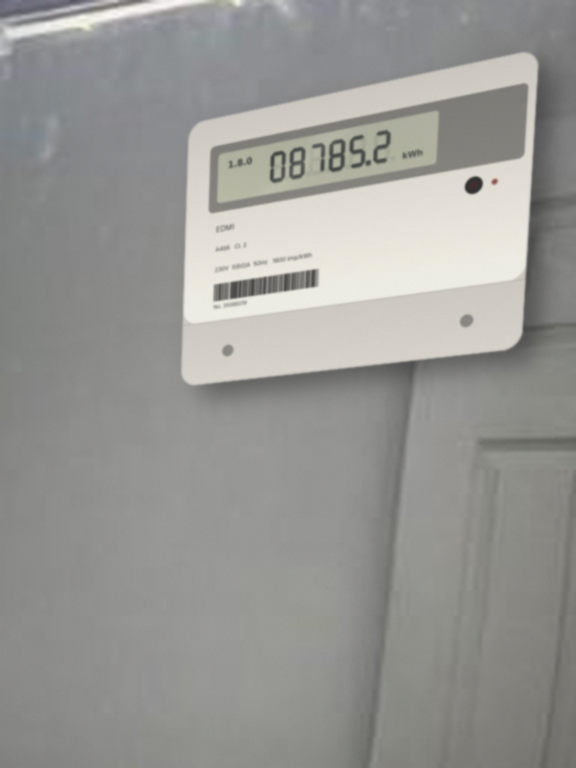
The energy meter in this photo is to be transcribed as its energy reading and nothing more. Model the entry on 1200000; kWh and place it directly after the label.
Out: 8785.2; kWh
